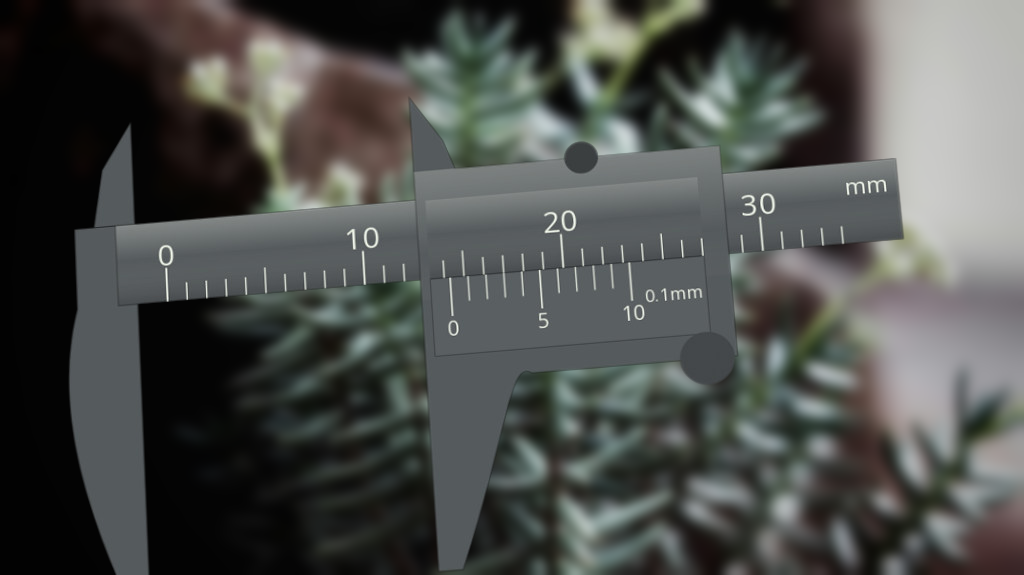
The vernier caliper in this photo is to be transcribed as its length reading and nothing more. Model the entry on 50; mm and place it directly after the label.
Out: 14.3; mm
